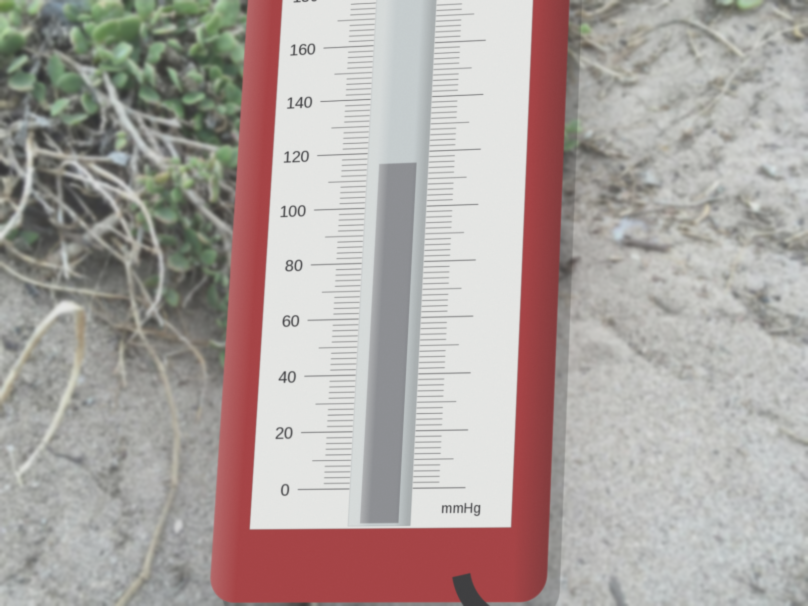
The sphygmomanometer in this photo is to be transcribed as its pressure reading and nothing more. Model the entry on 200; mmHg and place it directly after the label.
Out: 116; mmHg
